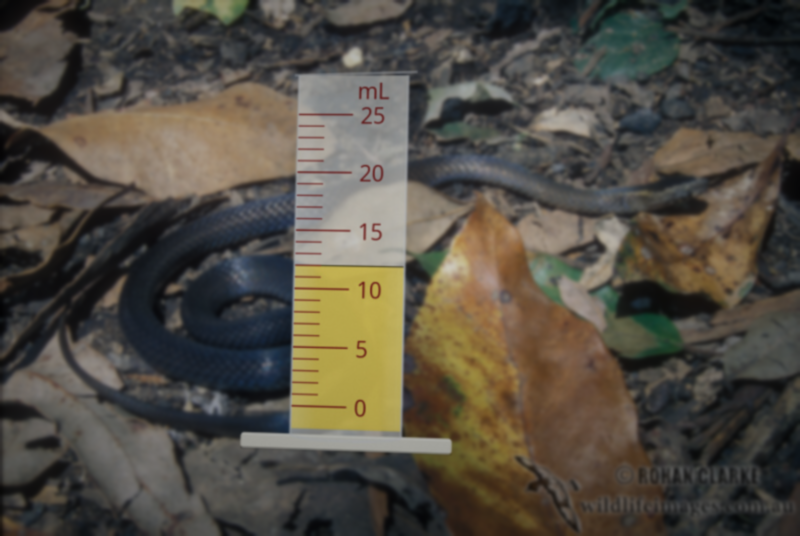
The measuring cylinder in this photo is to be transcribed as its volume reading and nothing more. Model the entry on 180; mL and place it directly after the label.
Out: 12; mL
